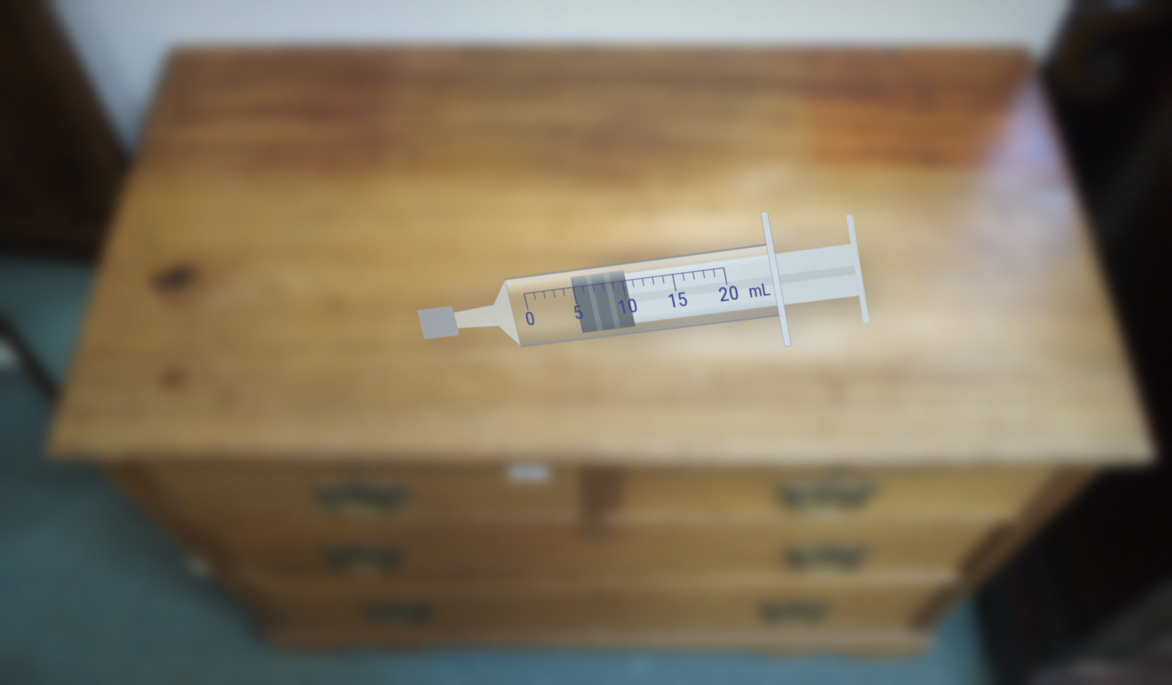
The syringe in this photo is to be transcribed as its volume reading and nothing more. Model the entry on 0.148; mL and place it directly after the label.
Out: 5; mL
